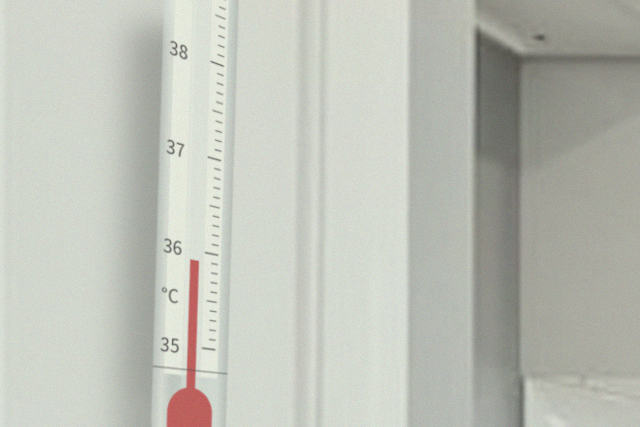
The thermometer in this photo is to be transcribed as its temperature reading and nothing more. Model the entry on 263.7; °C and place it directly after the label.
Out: 35.9; °C
